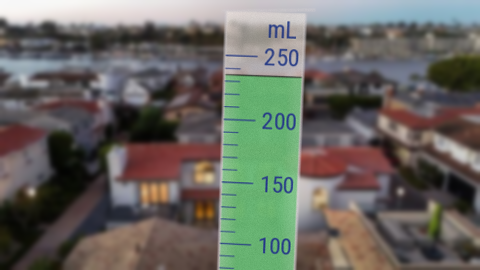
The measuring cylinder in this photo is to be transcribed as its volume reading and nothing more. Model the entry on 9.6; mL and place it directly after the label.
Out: 235; mL
